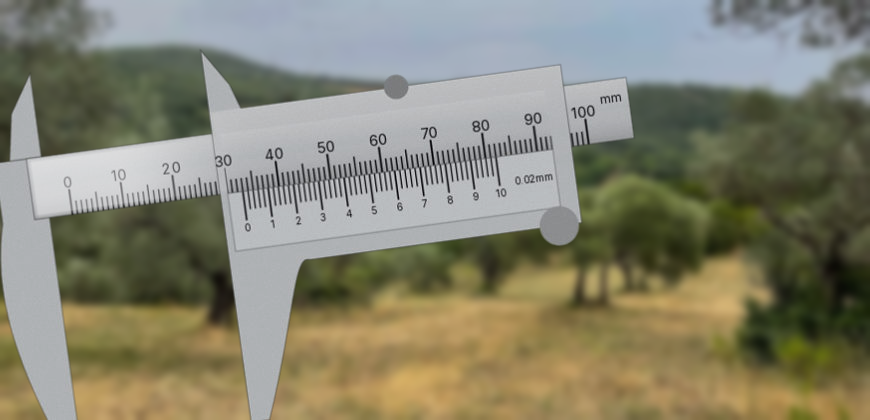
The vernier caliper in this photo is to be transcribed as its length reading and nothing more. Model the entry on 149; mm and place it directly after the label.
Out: 33.0; mm
